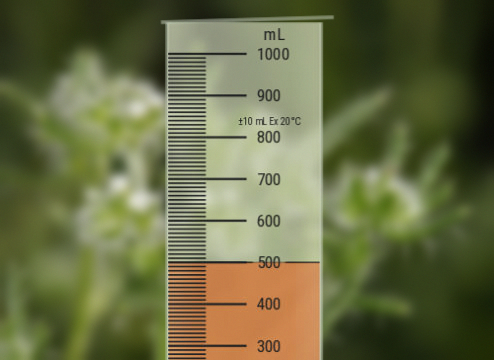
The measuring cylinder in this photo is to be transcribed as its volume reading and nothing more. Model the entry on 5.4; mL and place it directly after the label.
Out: 500; mL
